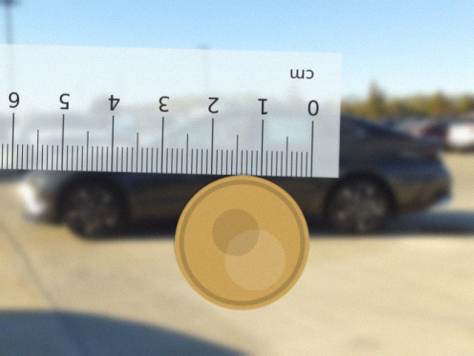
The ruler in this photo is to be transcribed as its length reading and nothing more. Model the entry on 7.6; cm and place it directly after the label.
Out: 2.7; cm
